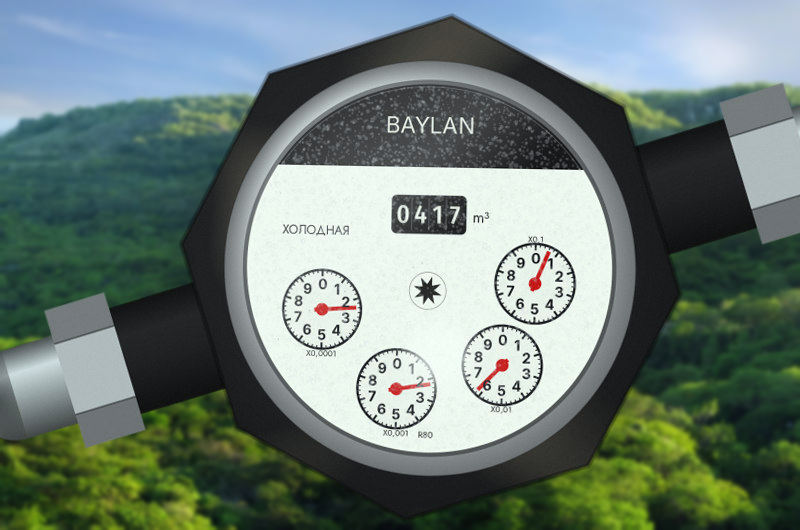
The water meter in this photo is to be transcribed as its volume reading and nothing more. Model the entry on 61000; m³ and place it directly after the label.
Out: 417.0622; m³
